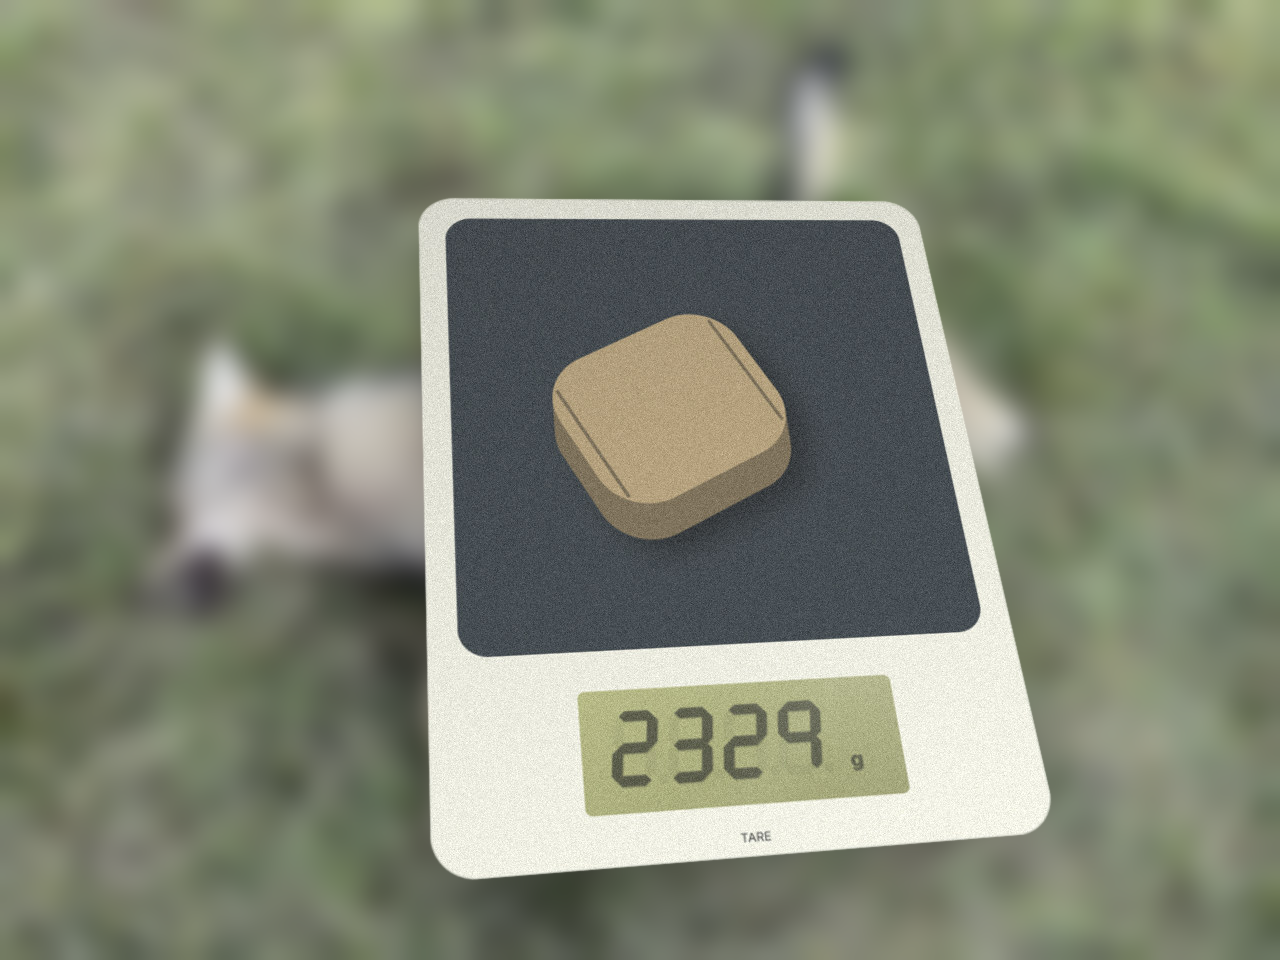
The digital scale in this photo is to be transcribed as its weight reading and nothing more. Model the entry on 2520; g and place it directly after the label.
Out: 2329; g
